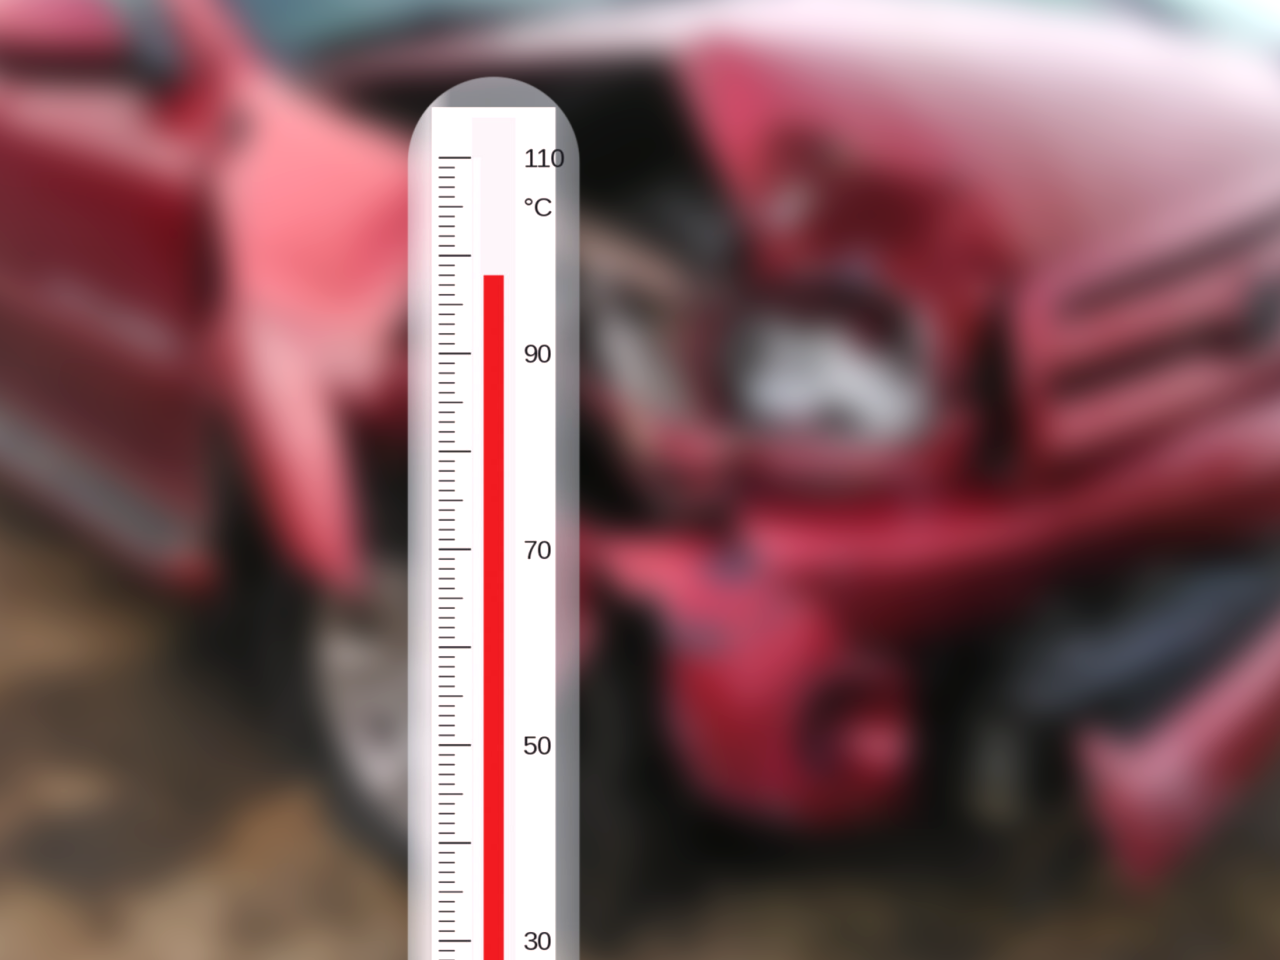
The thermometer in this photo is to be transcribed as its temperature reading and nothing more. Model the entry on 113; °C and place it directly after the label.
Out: 98; °C
